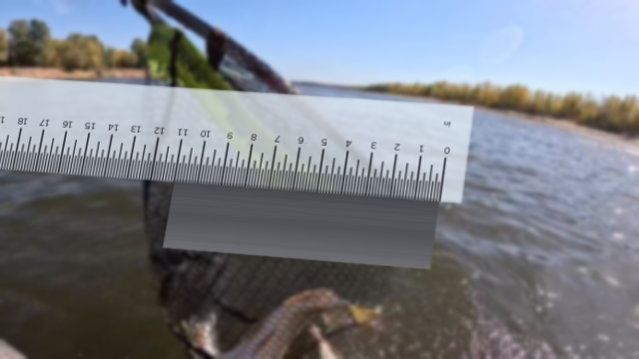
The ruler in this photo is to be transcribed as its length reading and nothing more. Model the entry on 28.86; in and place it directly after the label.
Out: 11; in
